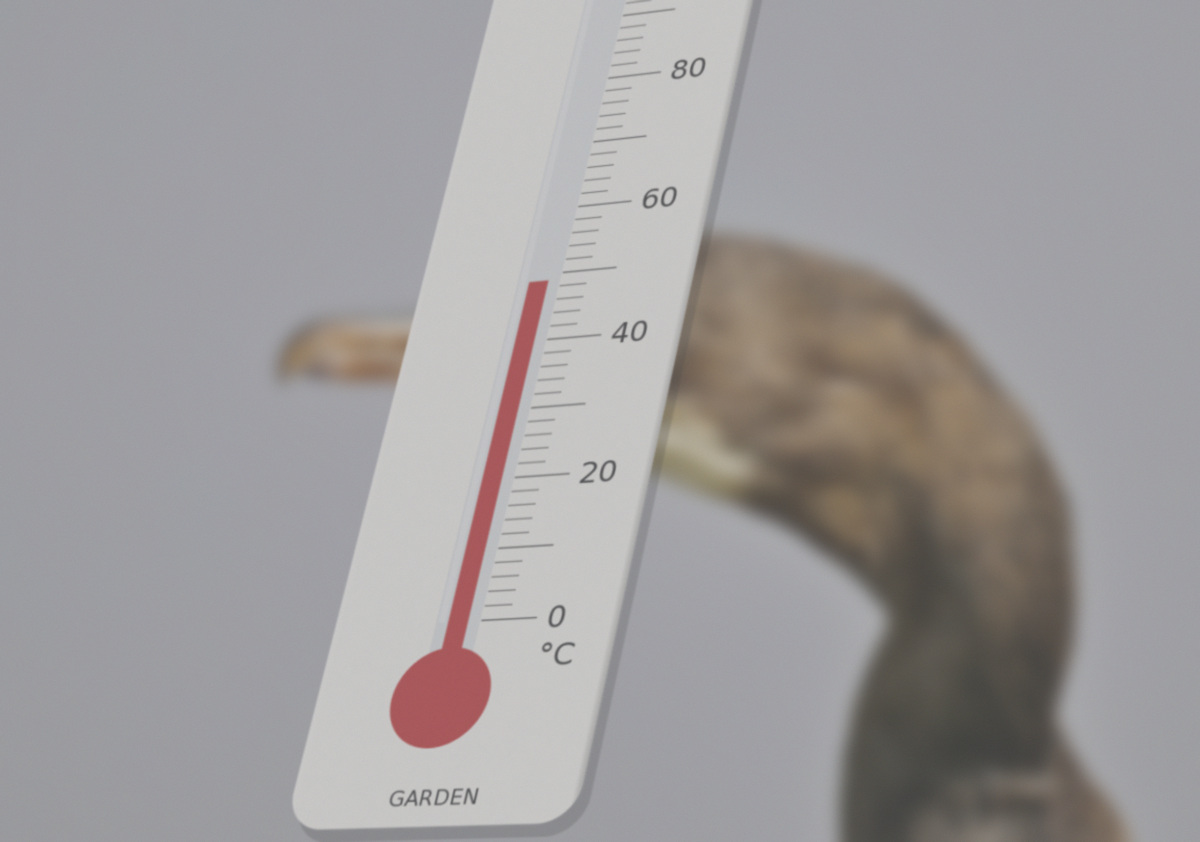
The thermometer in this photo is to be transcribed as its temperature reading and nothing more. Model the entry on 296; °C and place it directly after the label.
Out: 49; °C
